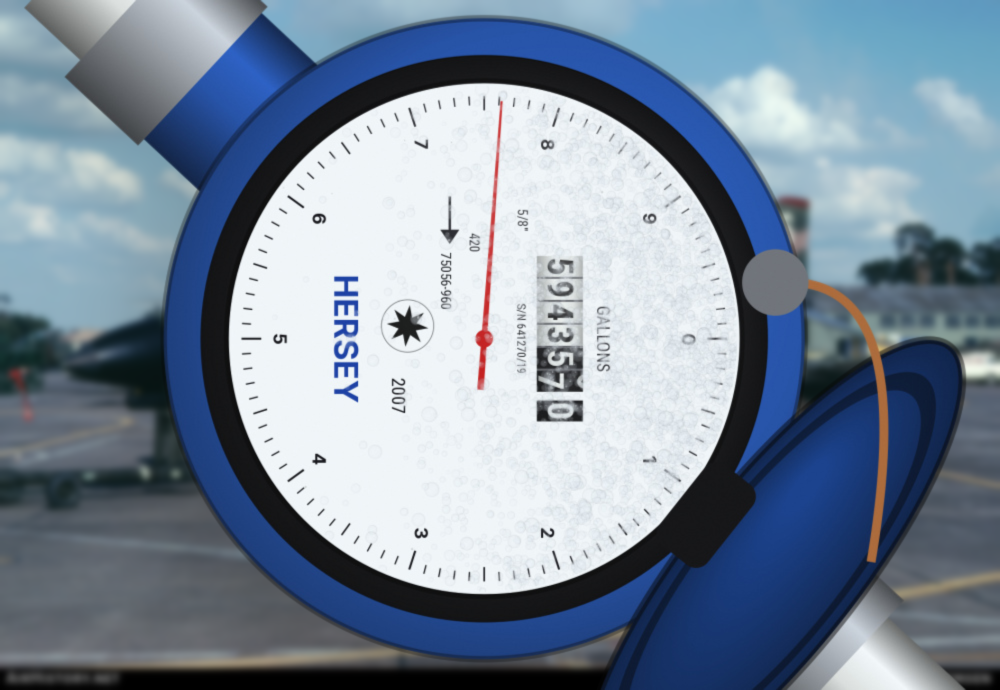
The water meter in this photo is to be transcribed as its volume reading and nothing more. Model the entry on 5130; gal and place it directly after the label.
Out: 5943567.6; gal
